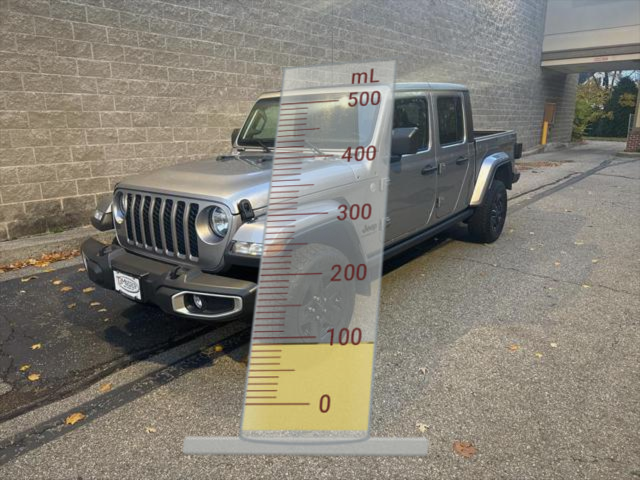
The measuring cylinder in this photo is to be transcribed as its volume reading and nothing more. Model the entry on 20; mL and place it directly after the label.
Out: 90; mL
